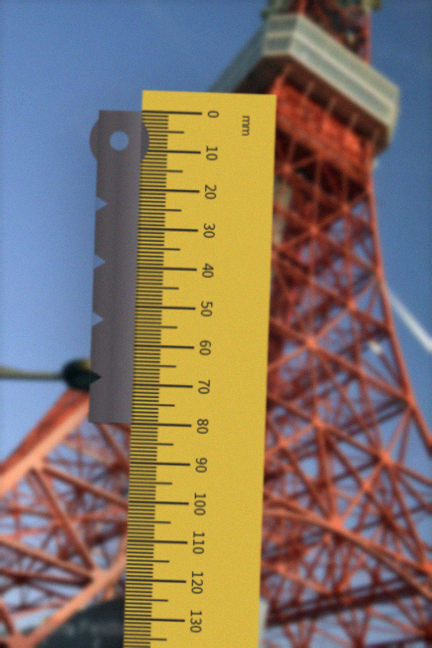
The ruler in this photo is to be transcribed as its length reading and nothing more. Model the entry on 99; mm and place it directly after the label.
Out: 80; mm
